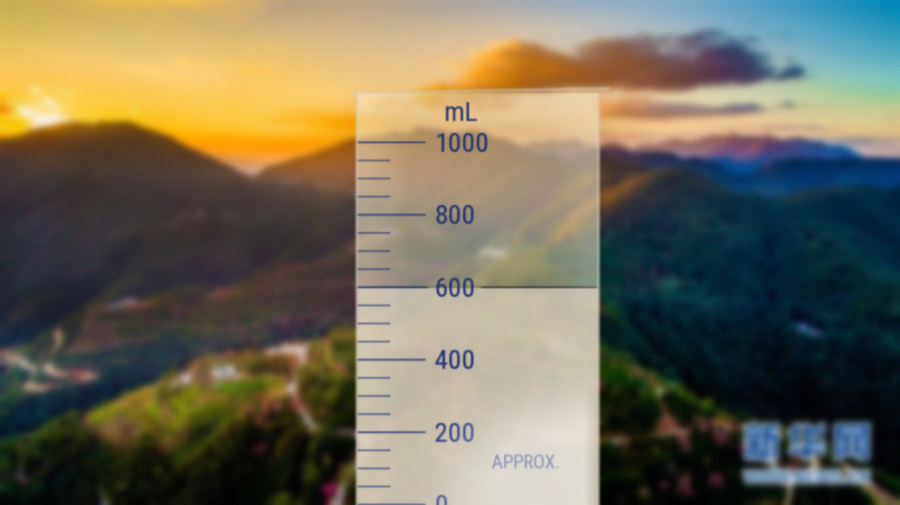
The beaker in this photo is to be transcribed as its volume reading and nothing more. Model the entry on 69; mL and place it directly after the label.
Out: 600; mL
